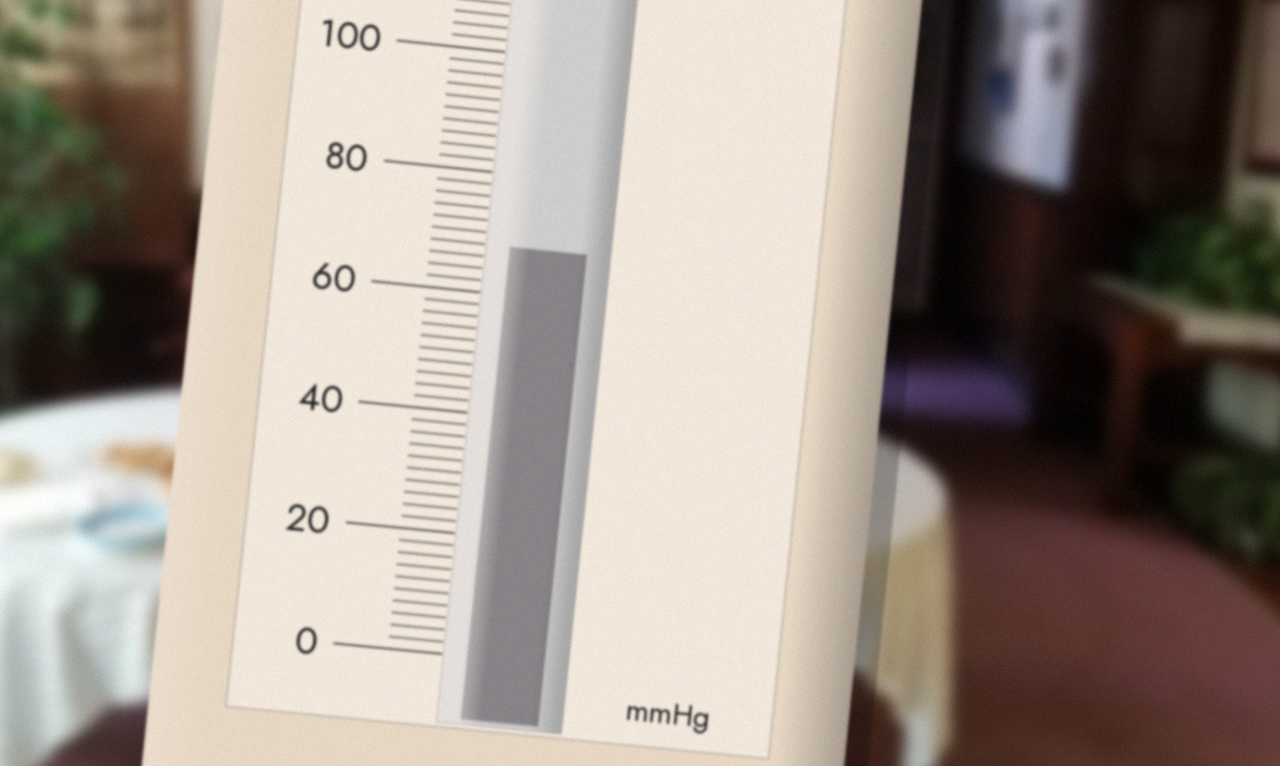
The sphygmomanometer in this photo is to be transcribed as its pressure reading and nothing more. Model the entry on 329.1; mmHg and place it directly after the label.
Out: 68; mmHg
